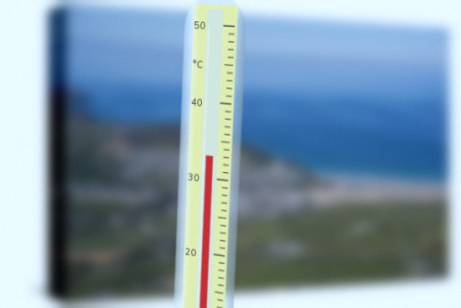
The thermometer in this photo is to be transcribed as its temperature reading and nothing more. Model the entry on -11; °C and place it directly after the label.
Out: 33; °C
